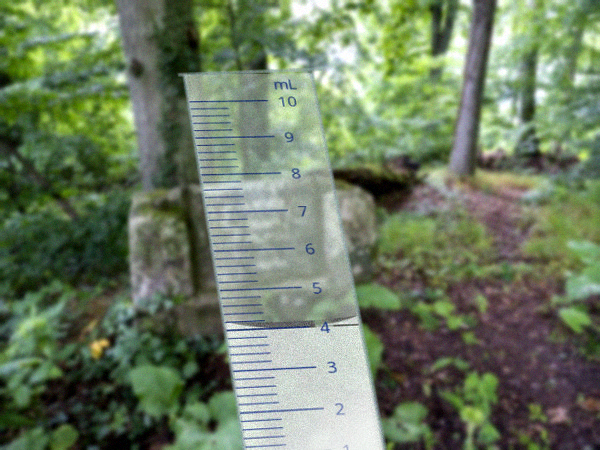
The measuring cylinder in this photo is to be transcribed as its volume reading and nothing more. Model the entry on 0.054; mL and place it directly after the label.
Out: 4; mL
